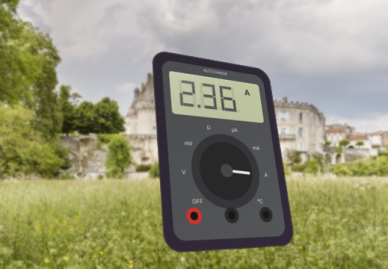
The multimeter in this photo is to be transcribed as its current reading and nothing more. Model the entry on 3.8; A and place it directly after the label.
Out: 2.36; A
